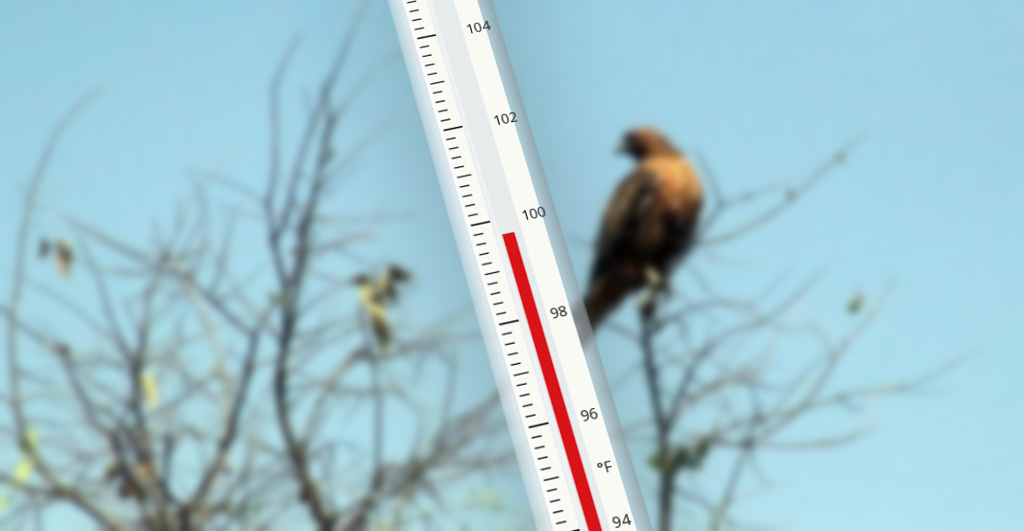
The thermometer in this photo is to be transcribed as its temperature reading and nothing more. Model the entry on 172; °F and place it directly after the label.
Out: 99.7; °F
